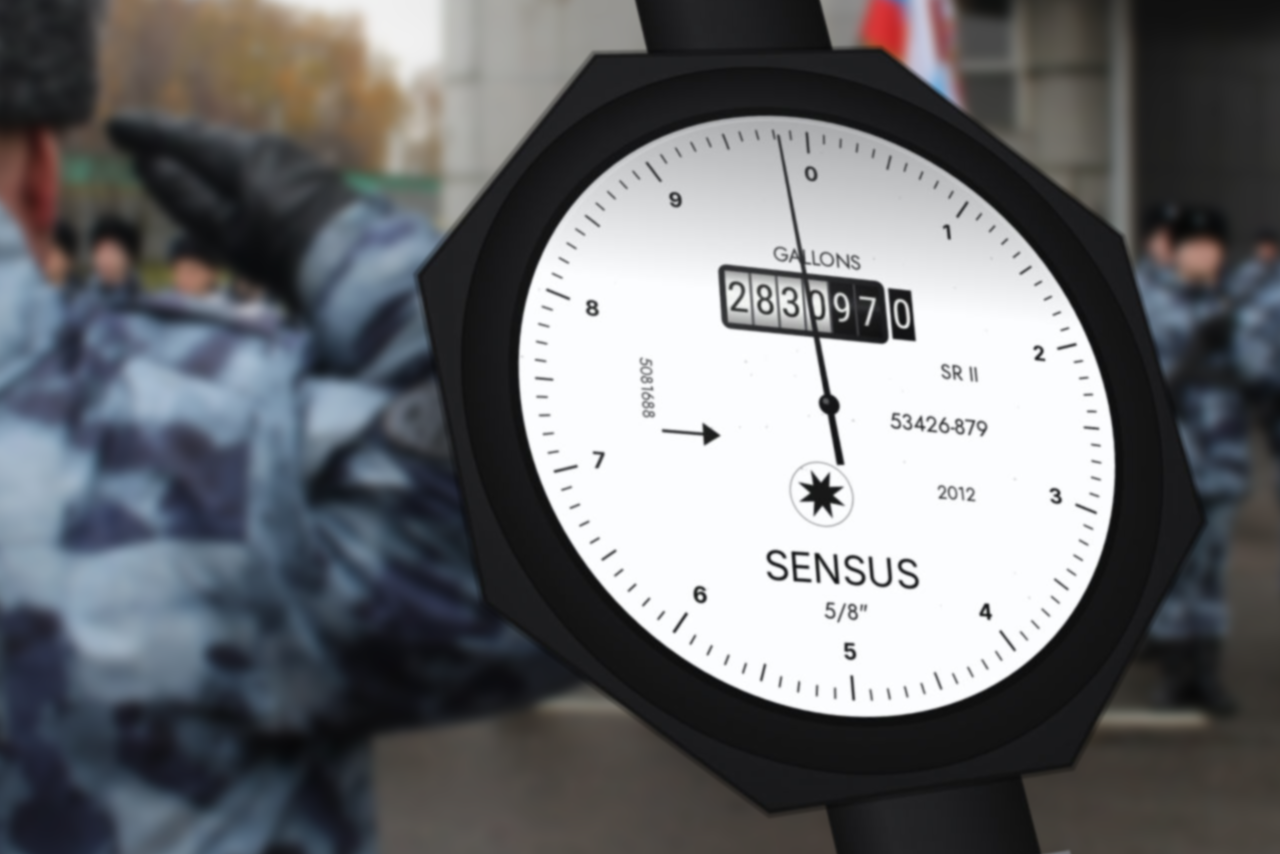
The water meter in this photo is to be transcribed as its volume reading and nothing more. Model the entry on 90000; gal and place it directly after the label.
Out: 2830969.8; gal
